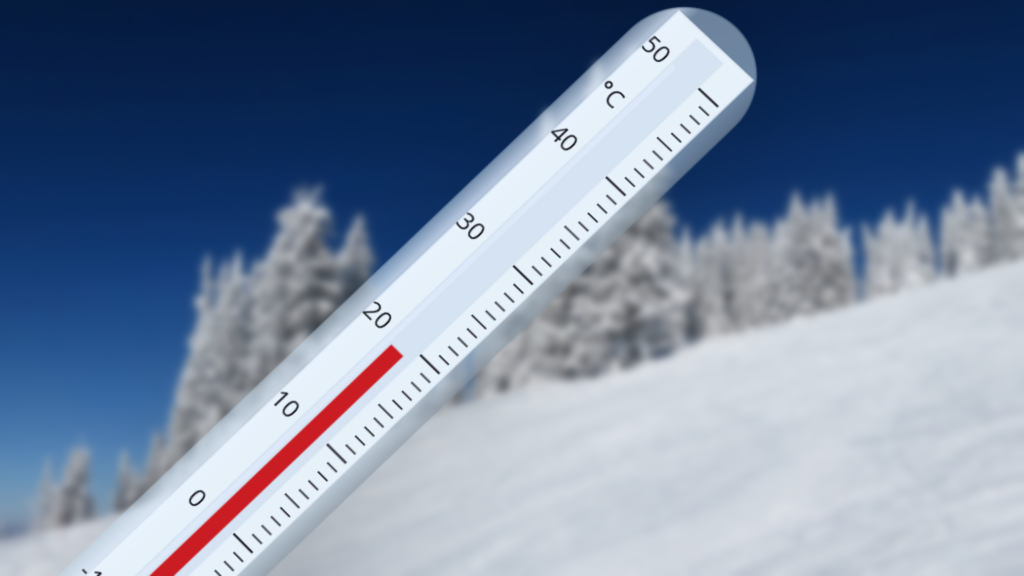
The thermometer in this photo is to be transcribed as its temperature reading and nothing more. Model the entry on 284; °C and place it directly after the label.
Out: 19; °C
